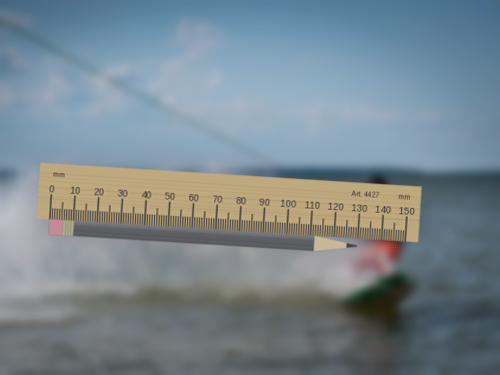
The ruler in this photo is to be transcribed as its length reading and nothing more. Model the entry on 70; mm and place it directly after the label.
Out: 130; mm
